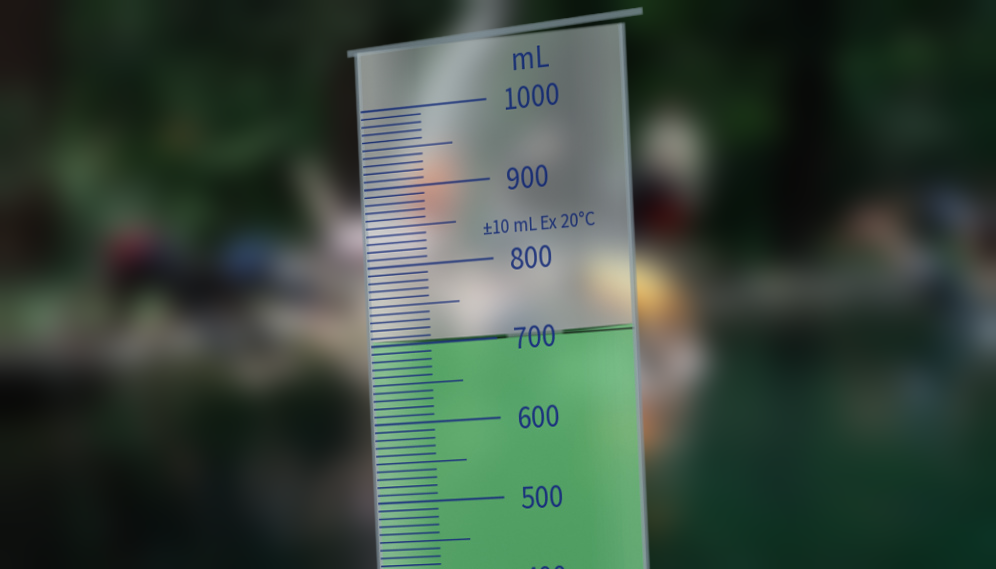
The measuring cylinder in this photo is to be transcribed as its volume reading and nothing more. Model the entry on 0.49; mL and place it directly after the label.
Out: 700; mL
